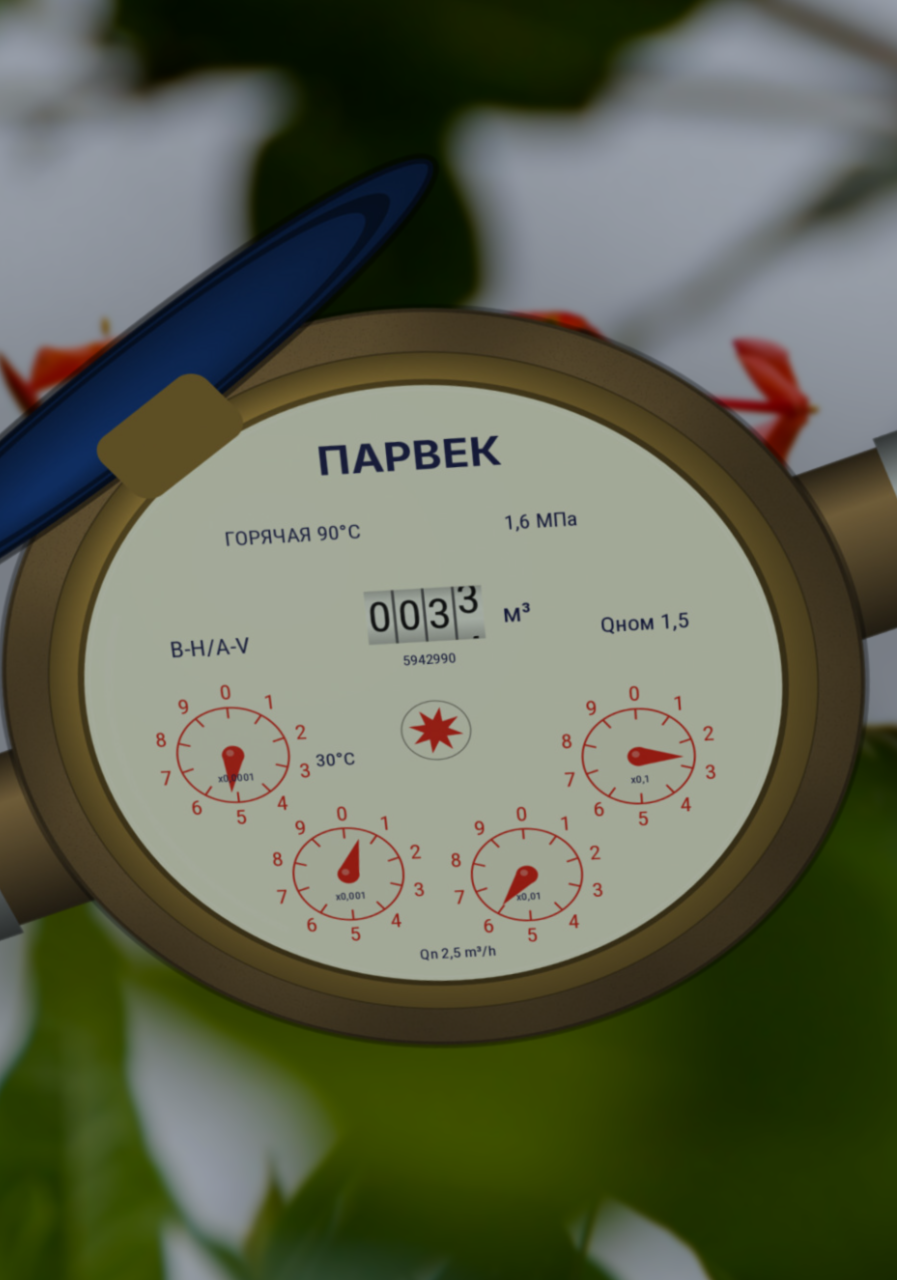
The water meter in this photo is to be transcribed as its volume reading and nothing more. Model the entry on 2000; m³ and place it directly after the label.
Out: 33.2605; m³
